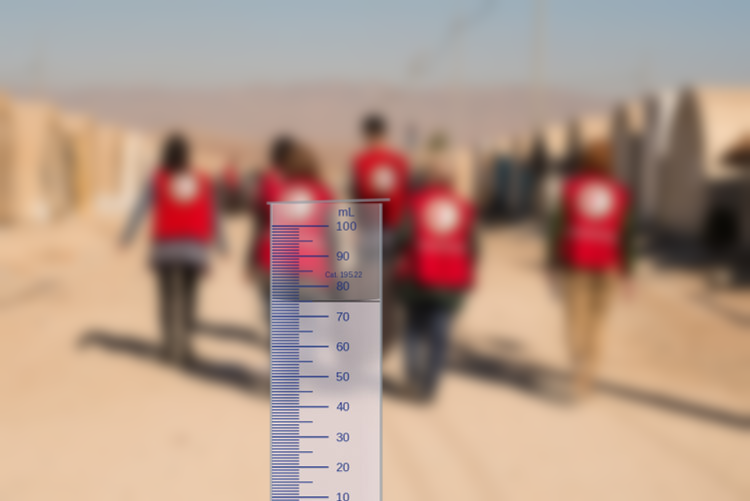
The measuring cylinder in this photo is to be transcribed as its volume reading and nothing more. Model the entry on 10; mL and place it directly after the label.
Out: 75; mL
